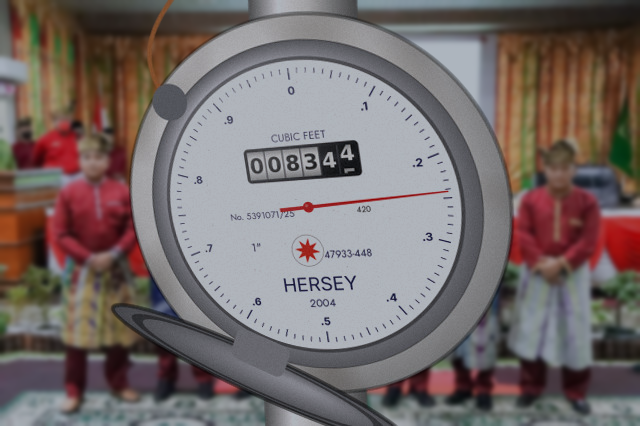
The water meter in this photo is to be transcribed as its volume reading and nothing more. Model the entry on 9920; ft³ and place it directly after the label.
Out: 8344.24; ft³
